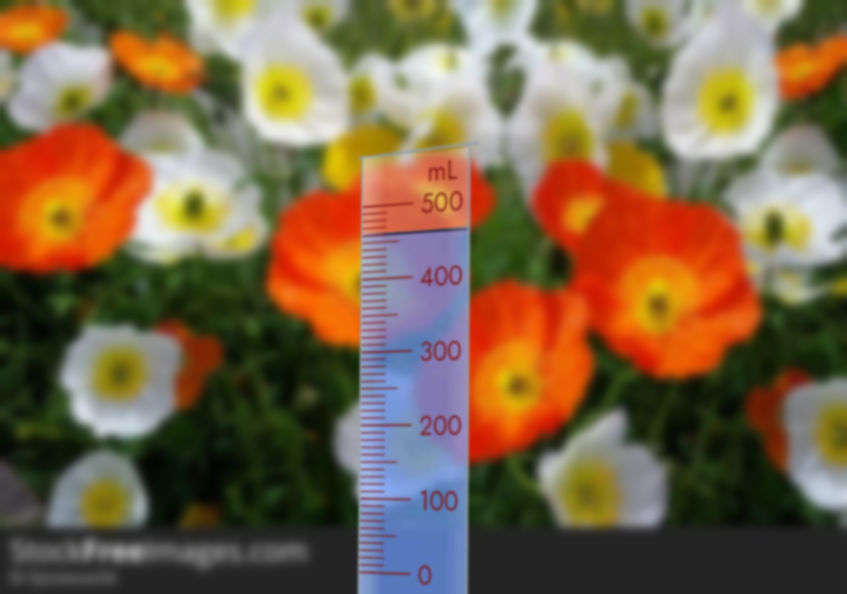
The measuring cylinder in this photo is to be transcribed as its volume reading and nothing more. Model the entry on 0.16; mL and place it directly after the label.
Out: 460; mL
